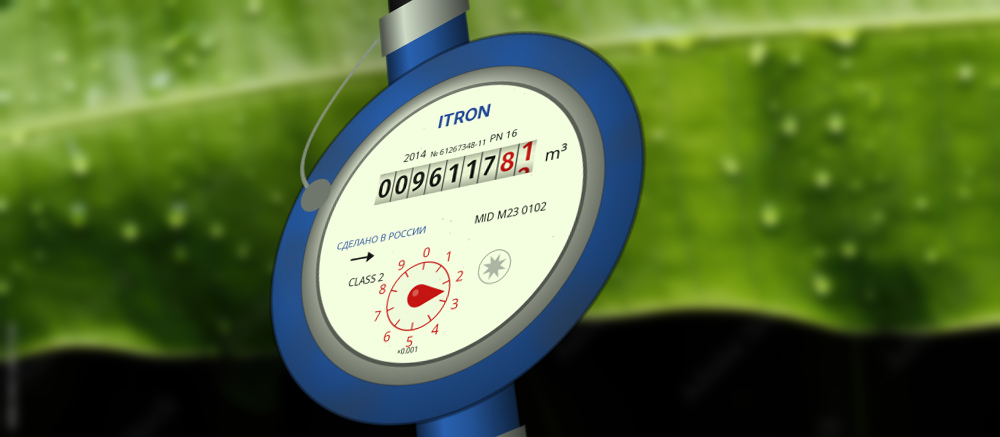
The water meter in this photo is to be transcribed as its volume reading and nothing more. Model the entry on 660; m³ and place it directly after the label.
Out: 96117.812; m³
